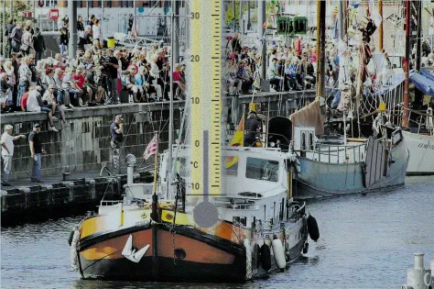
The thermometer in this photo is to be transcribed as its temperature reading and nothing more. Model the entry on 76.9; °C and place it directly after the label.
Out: 3; °C
